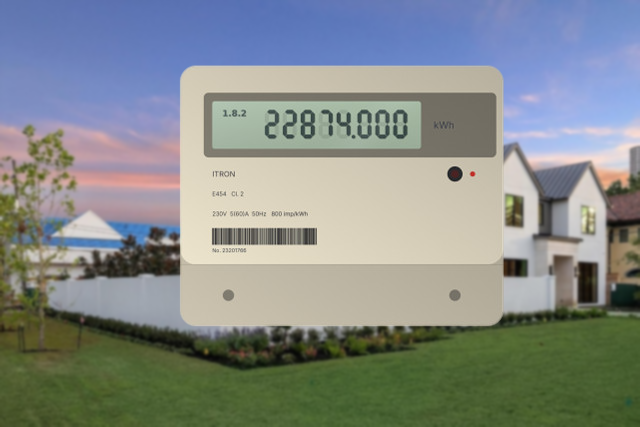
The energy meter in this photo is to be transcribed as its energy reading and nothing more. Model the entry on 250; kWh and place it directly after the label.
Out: 22874.000; kWh
